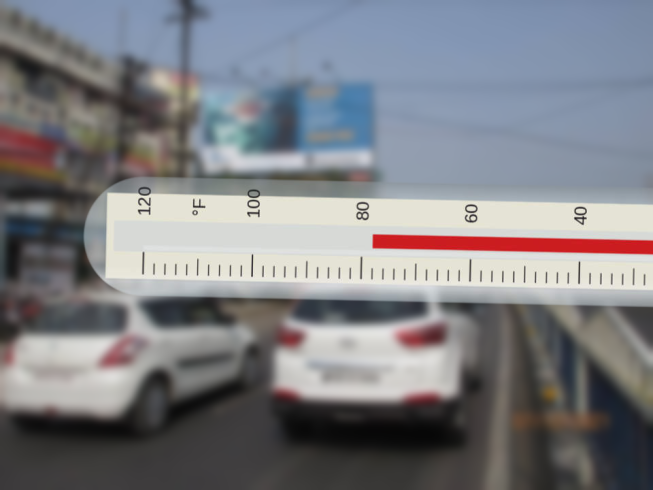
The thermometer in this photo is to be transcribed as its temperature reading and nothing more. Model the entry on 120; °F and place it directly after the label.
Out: 78; °F
